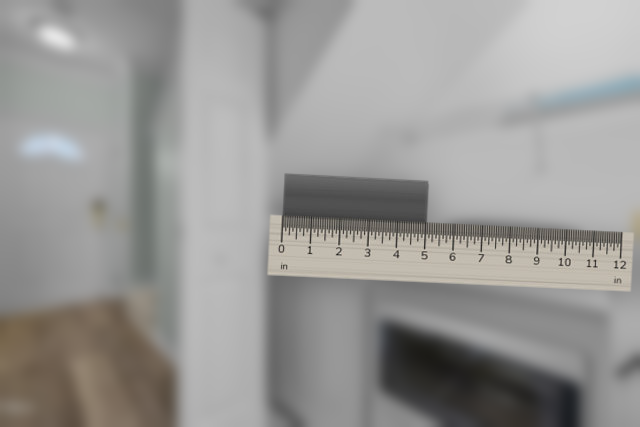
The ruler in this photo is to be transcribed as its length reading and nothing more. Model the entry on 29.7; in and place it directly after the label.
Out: 5; in
